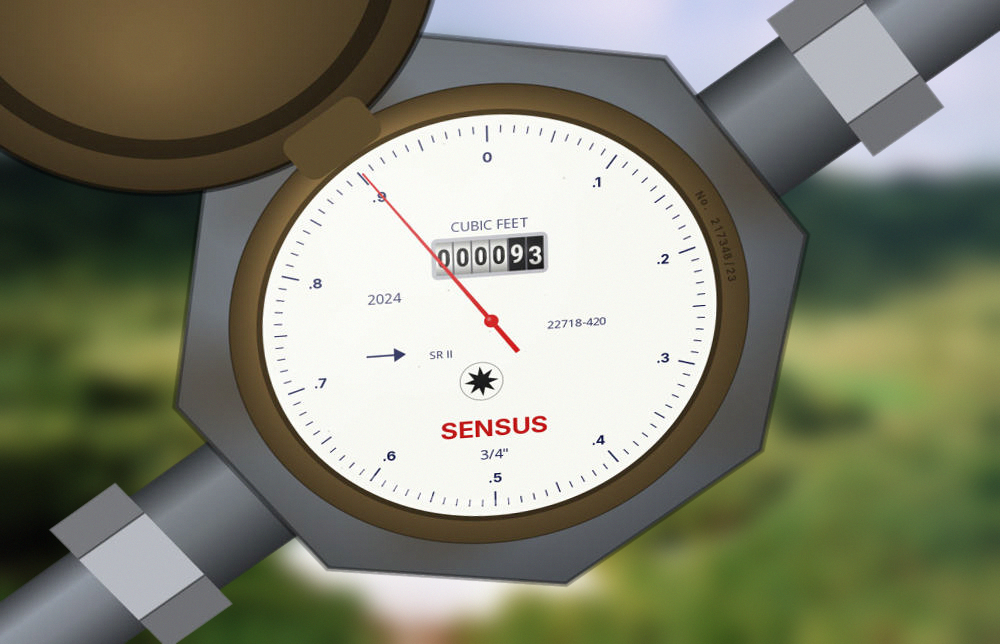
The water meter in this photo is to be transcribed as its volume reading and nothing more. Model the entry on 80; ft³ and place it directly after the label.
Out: 92.90; ft³
